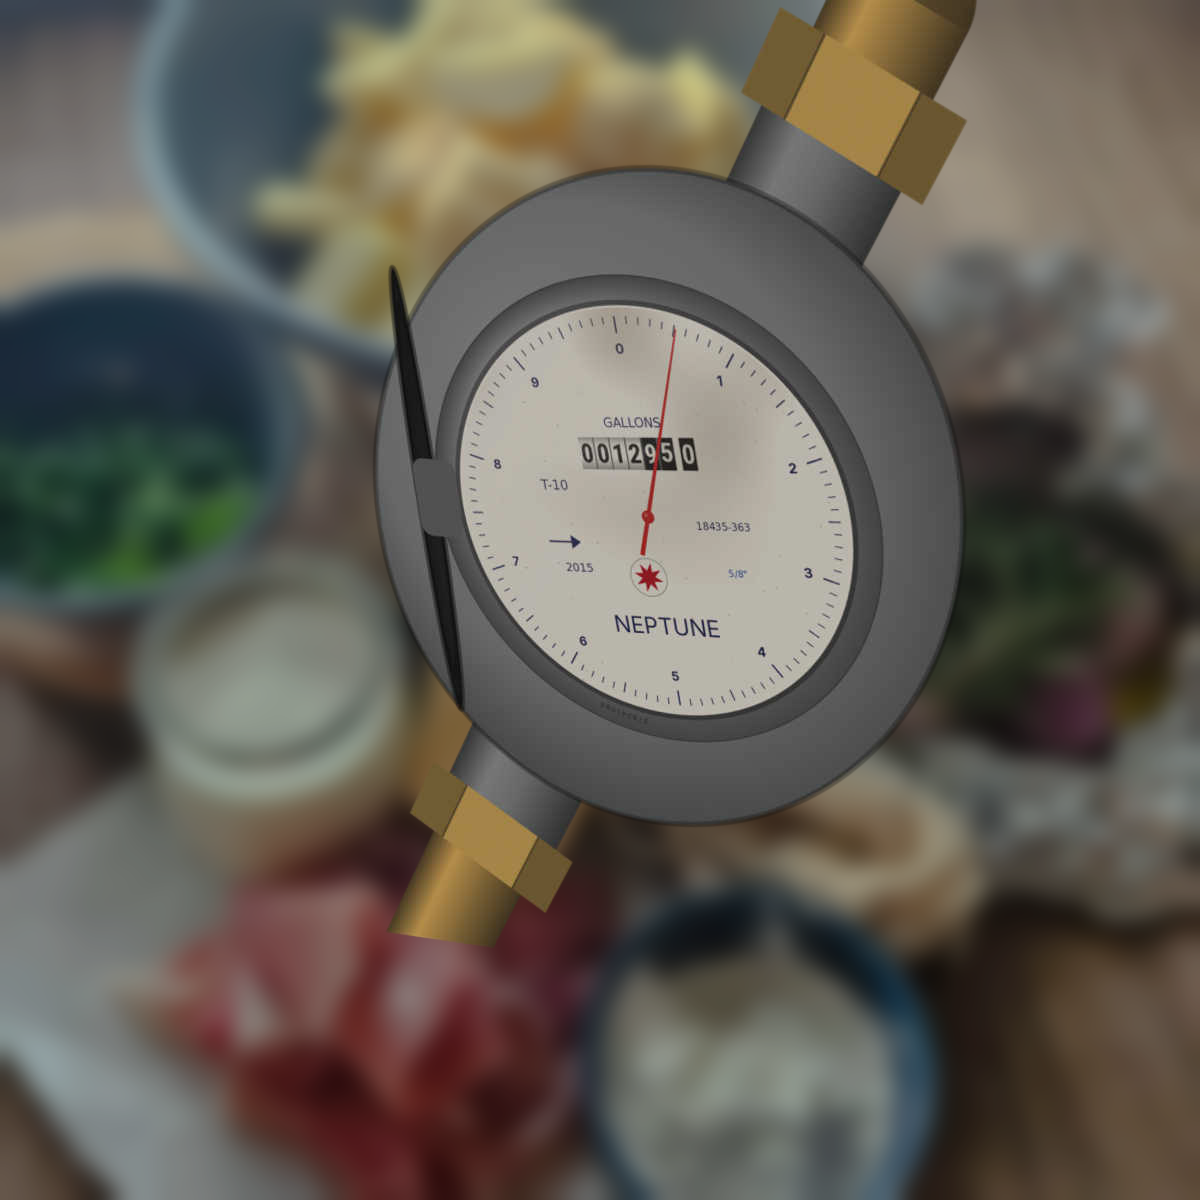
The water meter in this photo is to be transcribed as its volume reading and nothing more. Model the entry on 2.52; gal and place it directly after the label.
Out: 12950.5; gal
